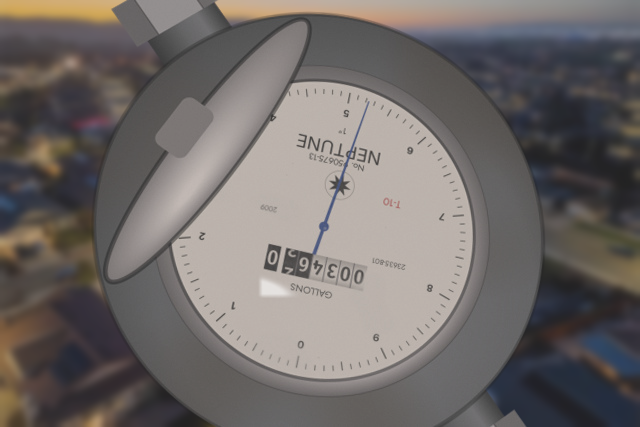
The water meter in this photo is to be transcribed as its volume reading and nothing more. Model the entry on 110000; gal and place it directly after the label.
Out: 34625.2; gal
